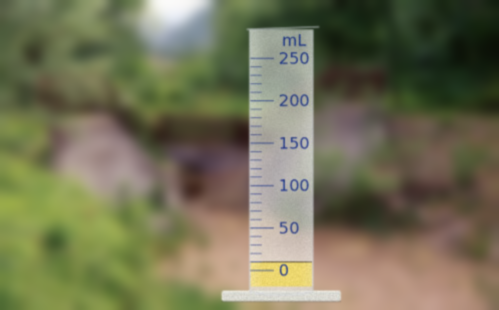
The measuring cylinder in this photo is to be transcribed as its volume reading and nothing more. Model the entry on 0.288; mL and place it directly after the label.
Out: 10; mL
